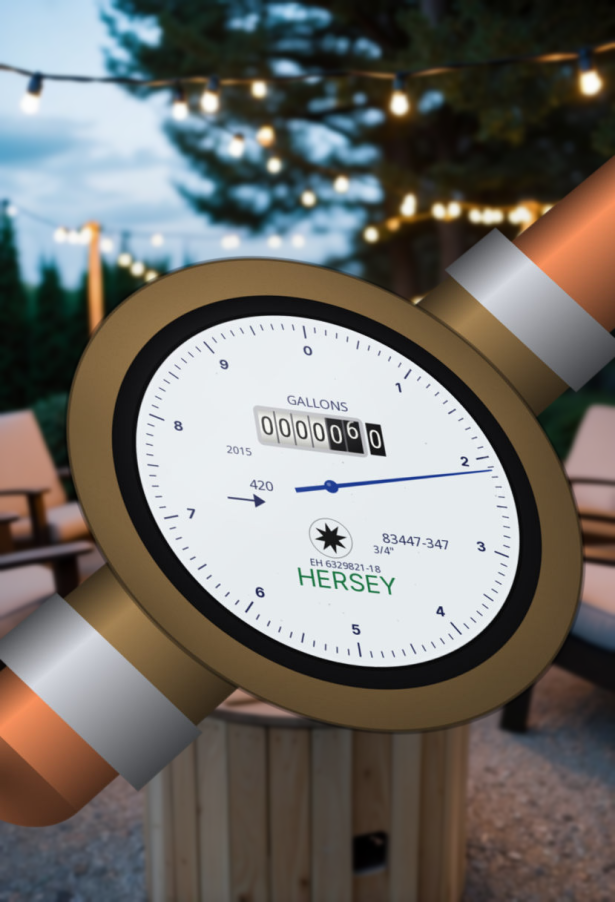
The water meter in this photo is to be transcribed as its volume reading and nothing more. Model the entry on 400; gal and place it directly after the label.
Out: 62.1; gal
